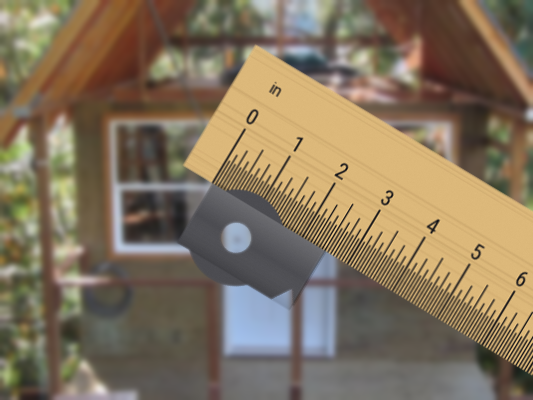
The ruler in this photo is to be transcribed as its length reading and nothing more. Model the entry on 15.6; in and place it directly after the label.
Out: 2.5; in
